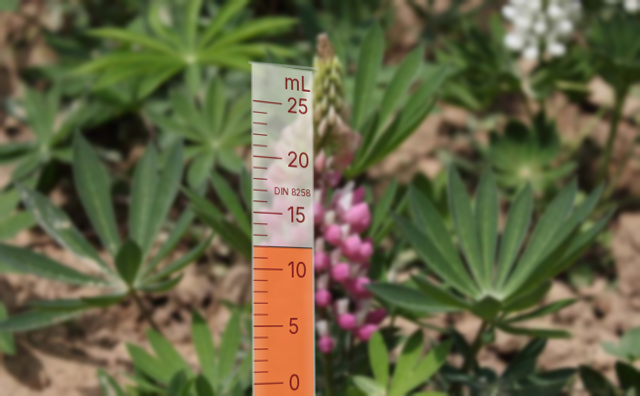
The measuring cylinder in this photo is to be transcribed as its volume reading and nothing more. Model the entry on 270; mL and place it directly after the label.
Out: 12; mL
